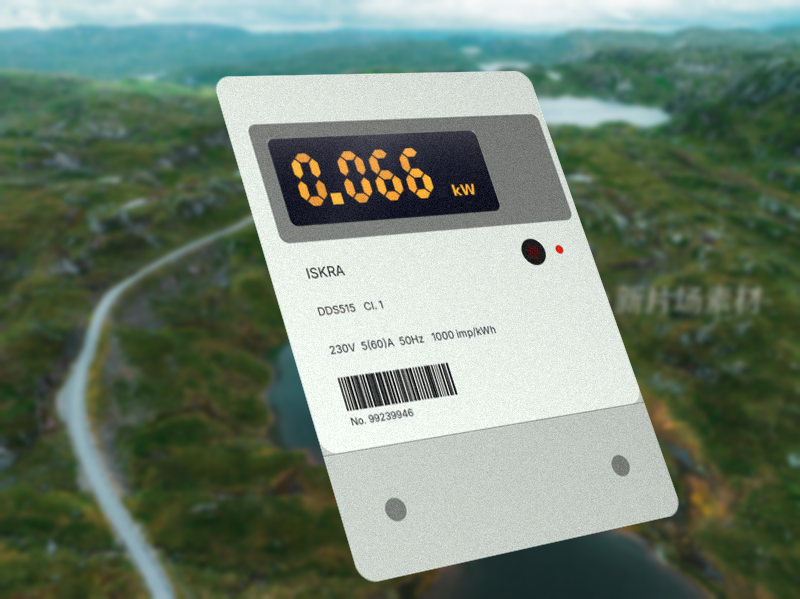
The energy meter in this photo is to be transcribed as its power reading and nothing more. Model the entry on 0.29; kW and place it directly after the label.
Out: 0.066; kW
